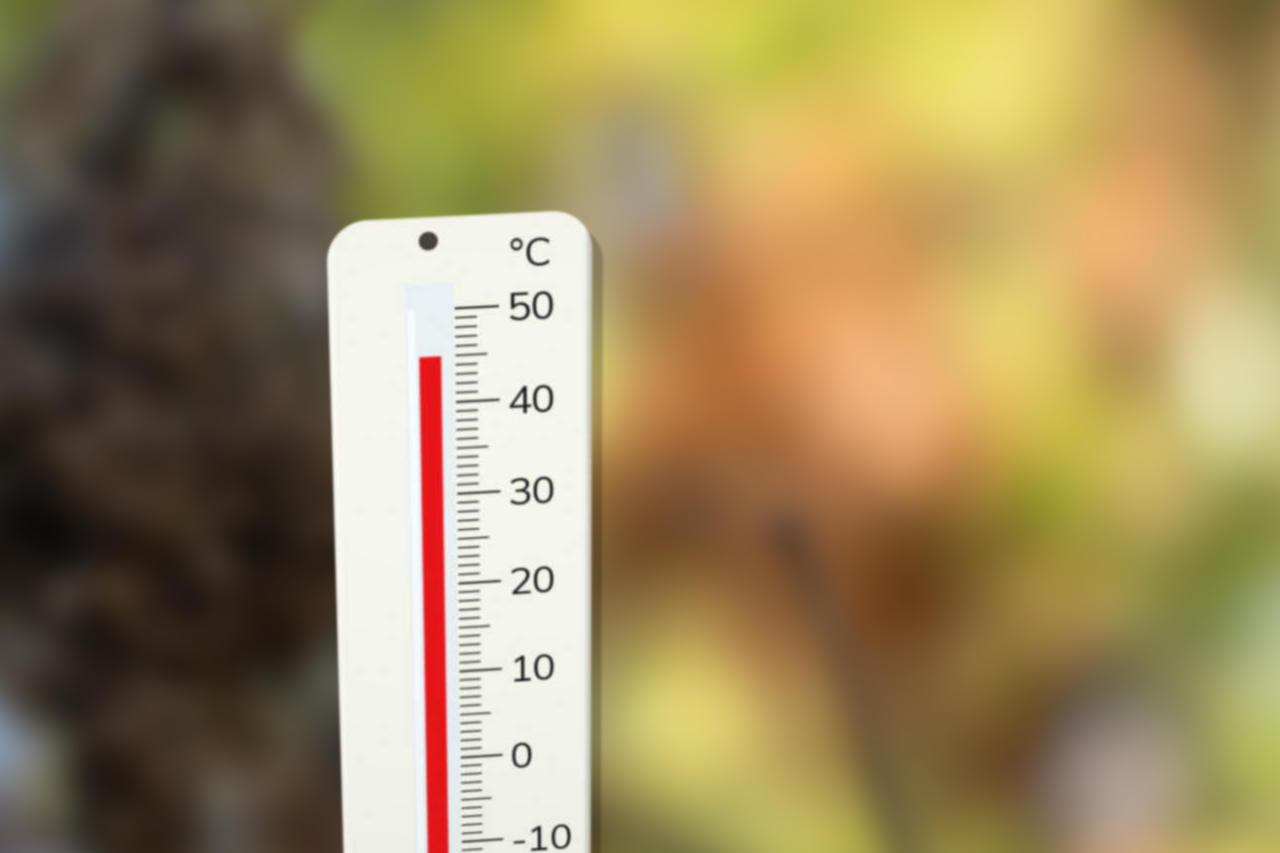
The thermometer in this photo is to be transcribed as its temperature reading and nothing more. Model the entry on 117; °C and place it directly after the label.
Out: 45; °C
